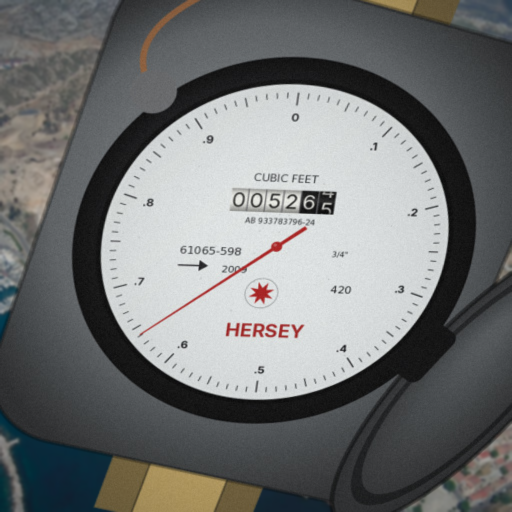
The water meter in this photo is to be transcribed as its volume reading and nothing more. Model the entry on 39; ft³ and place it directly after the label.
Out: 5264.64; ft³
